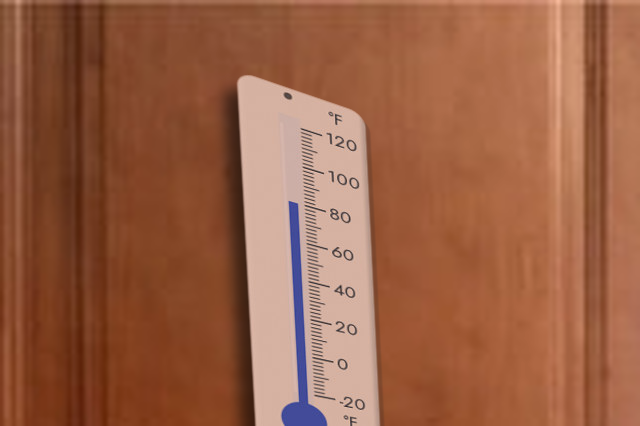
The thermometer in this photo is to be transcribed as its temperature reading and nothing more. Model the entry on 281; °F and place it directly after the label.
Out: 80; °F
